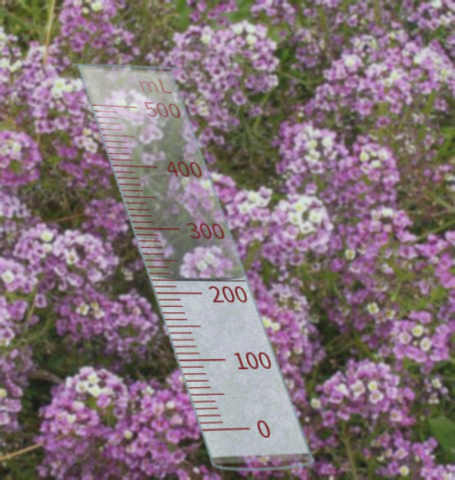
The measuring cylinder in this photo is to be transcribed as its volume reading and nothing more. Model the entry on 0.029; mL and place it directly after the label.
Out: 220; mL
